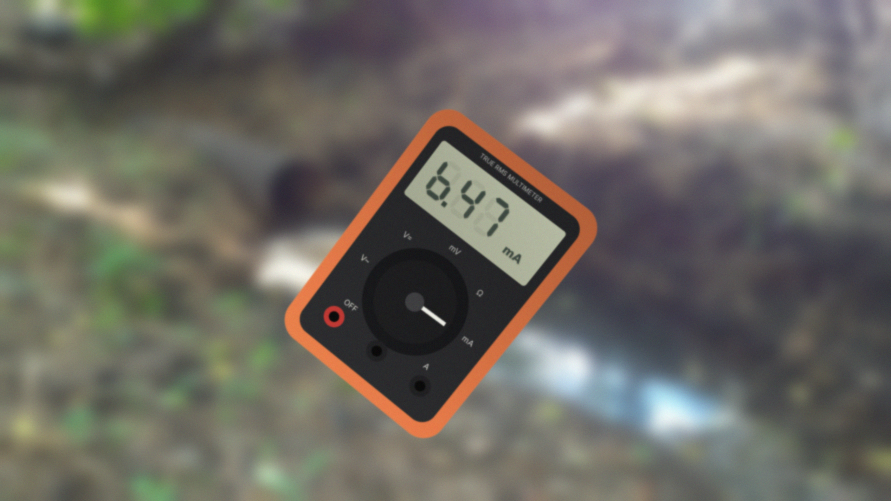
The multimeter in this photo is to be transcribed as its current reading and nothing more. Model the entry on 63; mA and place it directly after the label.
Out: 6.47; mA
